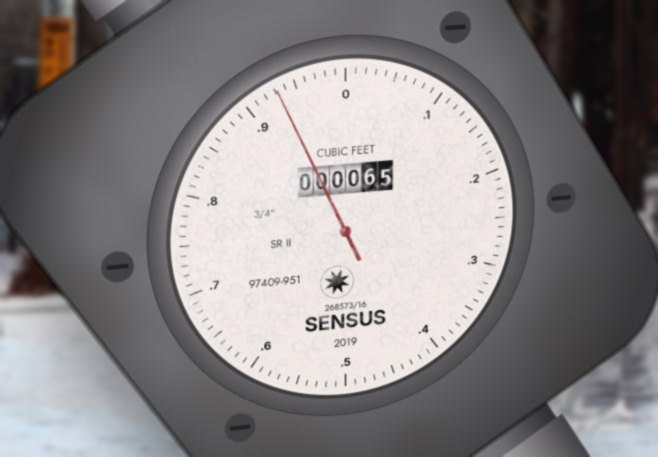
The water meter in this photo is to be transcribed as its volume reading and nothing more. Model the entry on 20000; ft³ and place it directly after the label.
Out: 64.93; ft³
